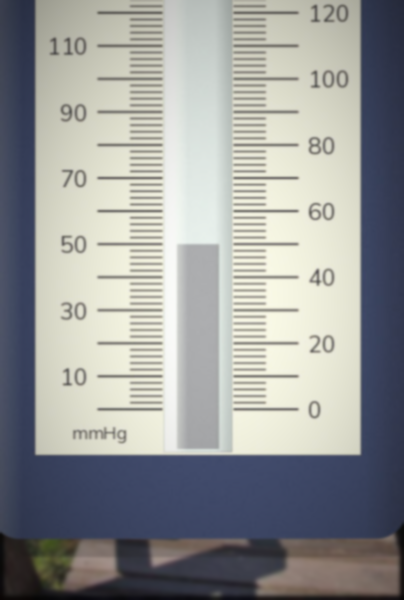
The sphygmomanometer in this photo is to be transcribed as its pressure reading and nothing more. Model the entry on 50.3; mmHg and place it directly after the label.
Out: 50; mmHg
